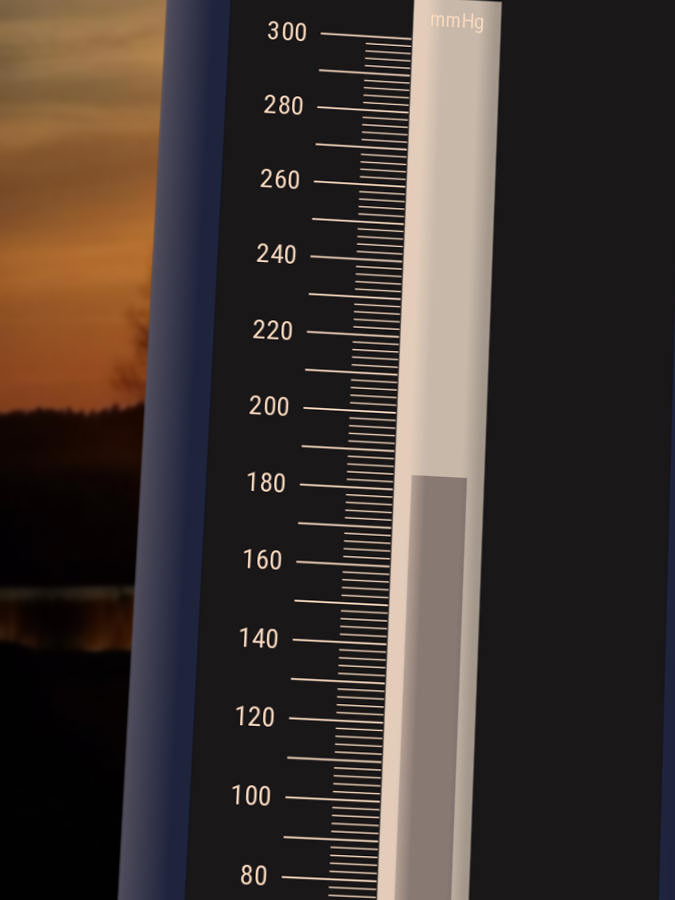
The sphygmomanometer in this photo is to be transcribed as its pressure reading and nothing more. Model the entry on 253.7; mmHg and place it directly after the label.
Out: 184; mmHg
